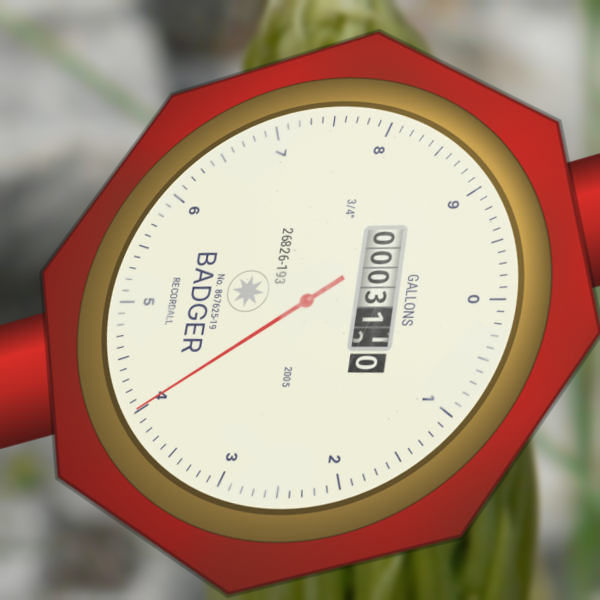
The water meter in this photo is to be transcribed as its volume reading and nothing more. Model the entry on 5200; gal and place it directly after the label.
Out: 3114.0; gal
